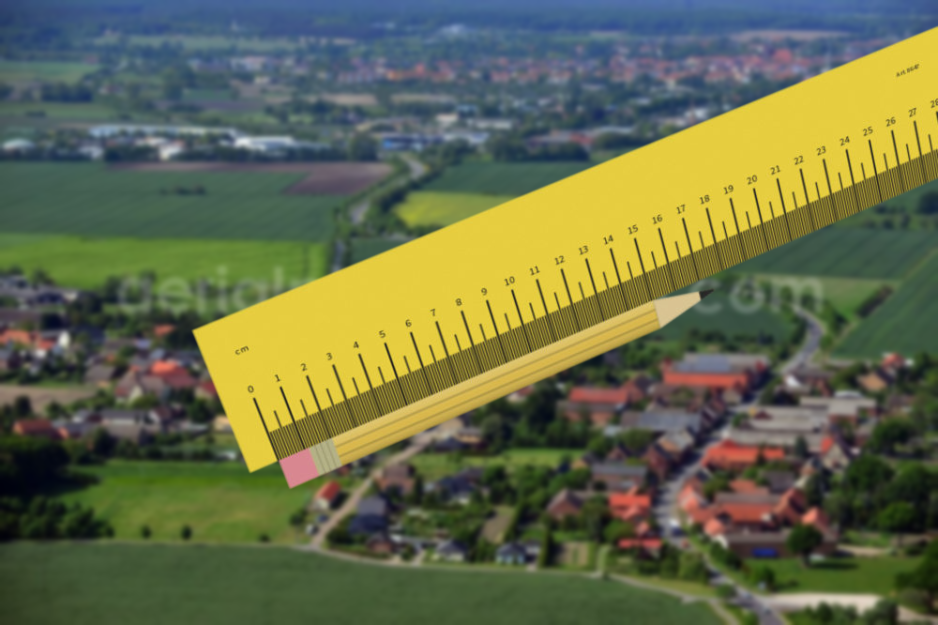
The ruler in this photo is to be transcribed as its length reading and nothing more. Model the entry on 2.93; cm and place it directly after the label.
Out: 17.5; cm
